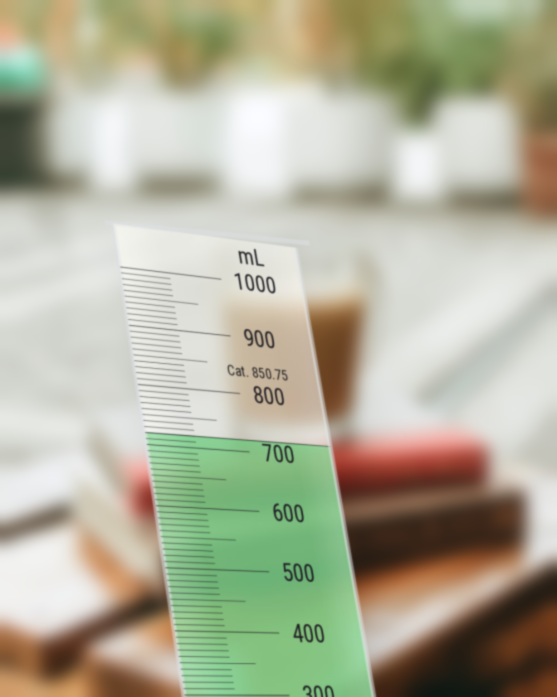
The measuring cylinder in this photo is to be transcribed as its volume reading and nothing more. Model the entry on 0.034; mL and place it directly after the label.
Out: 720; mL
